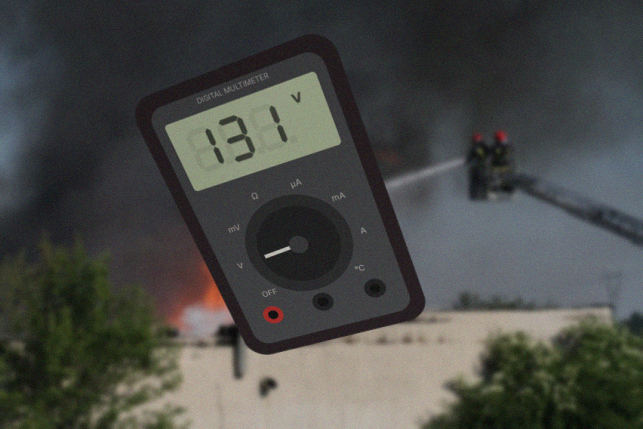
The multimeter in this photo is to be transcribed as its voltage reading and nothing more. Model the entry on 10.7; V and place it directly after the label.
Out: 131; V
